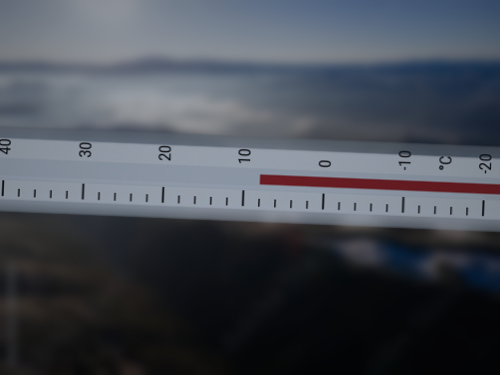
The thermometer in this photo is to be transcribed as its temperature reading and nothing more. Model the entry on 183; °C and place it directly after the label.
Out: 8; °C
